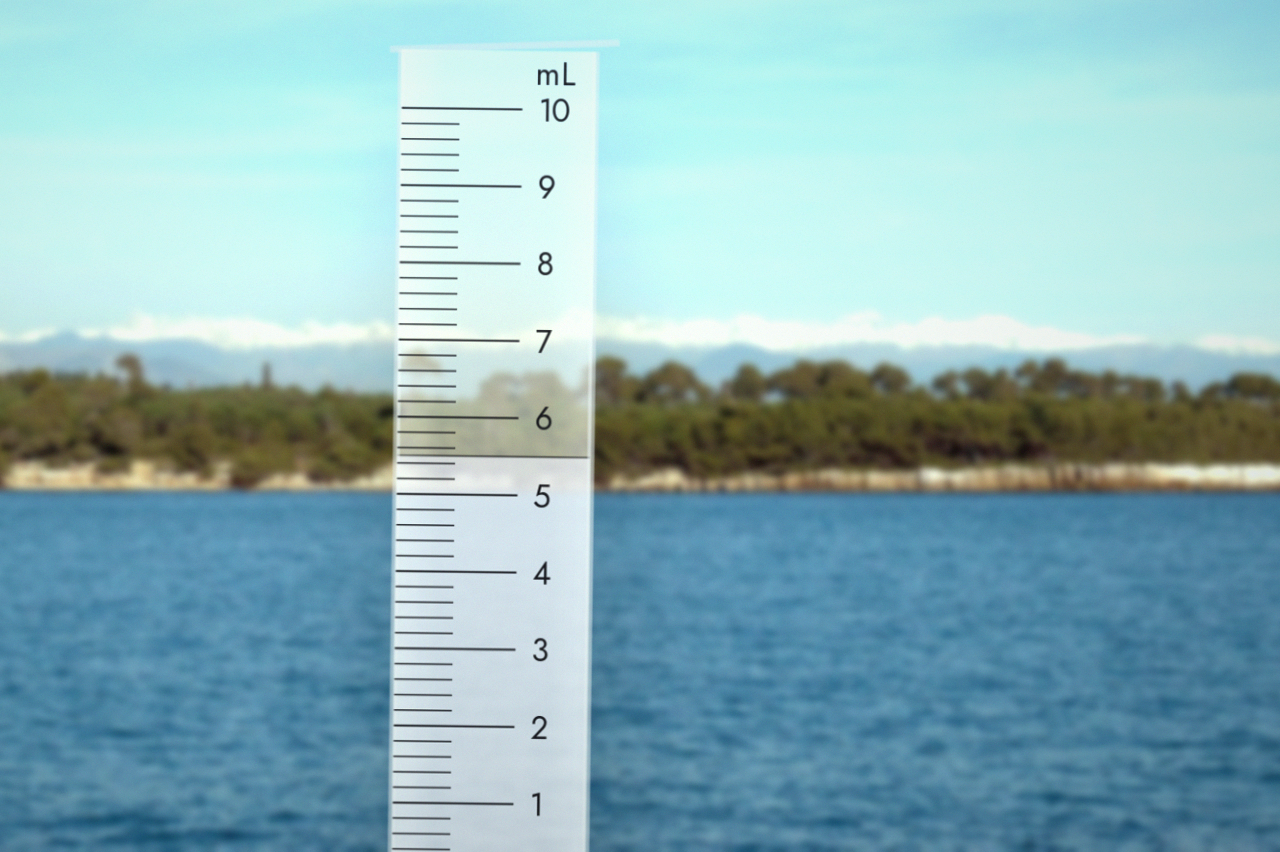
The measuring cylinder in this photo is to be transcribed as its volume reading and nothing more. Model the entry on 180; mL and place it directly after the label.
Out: 5.5; mL
